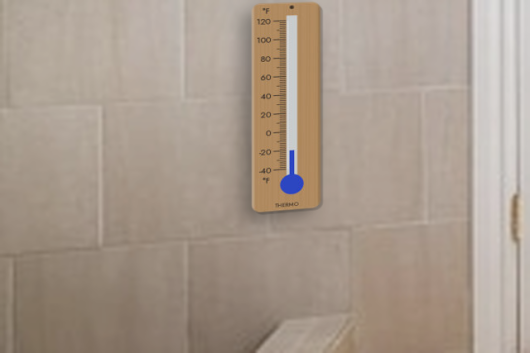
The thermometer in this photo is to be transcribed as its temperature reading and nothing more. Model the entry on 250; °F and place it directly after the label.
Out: -20; °F
